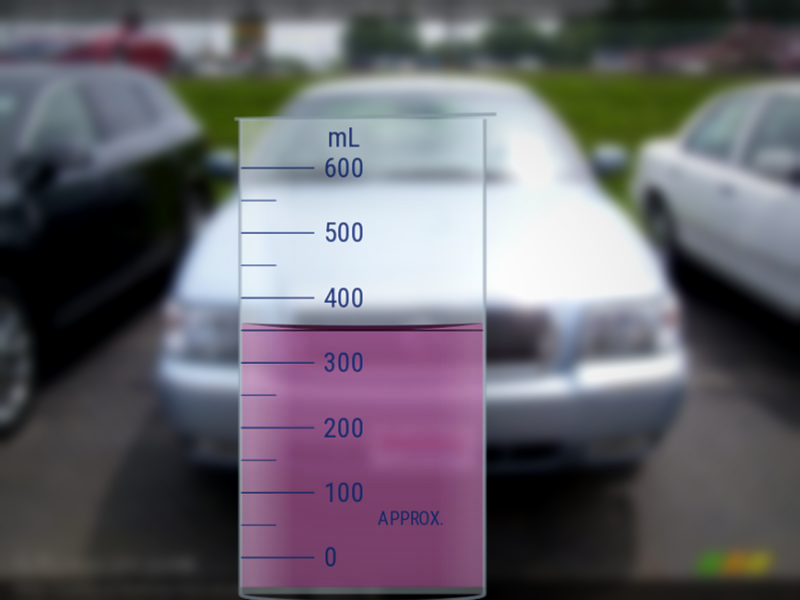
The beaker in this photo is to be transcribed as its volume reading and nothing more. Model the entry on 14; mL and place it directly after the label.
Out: 350; mL
